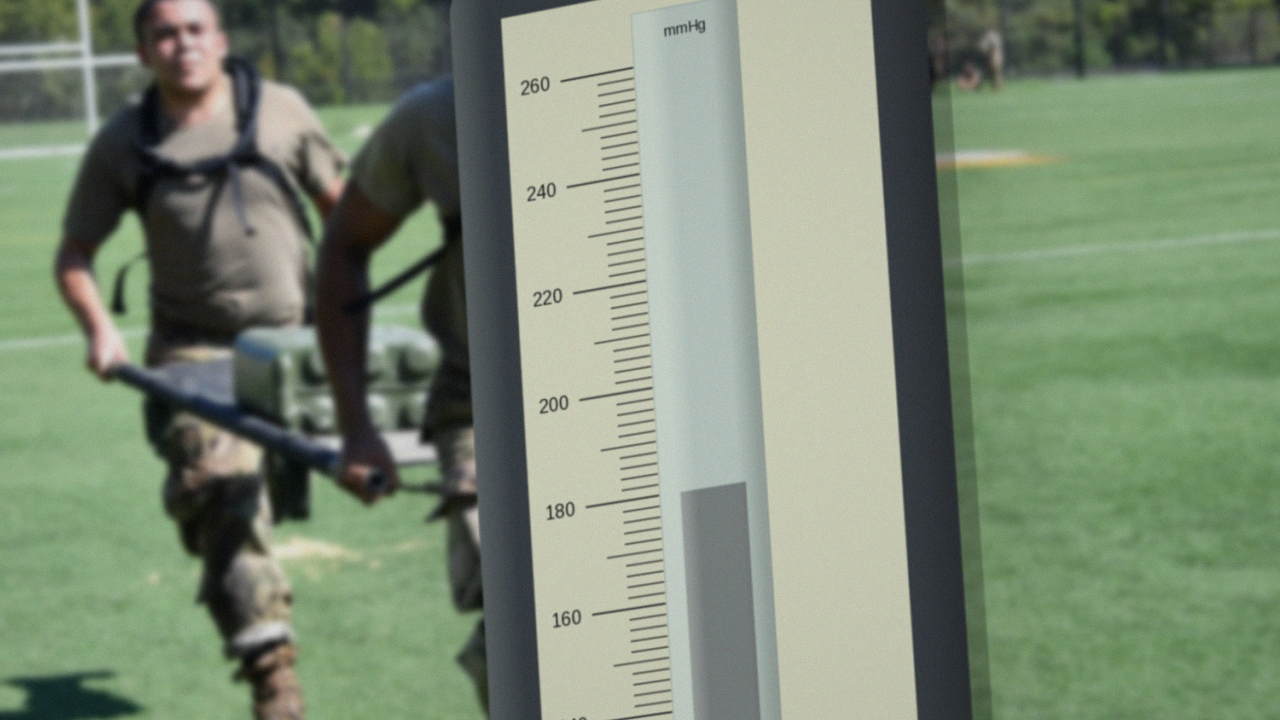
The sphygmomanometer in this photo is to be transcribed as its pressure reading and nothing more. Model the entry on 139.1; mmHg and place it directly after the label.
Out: 180; mmHg
